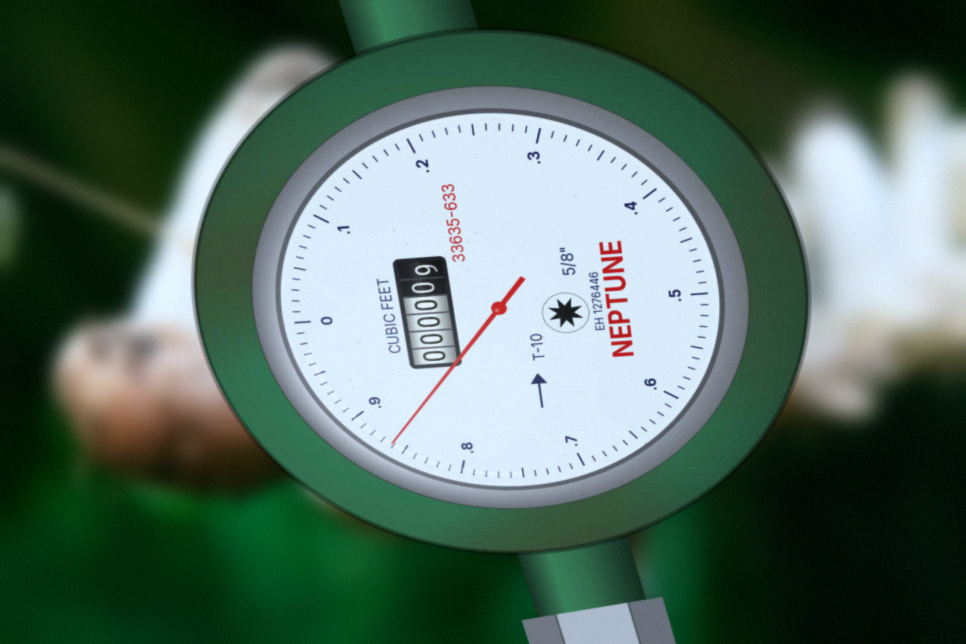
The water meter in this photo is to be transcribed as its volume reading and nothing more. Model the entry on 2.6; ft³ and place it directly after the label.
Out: 8.86; ft³
